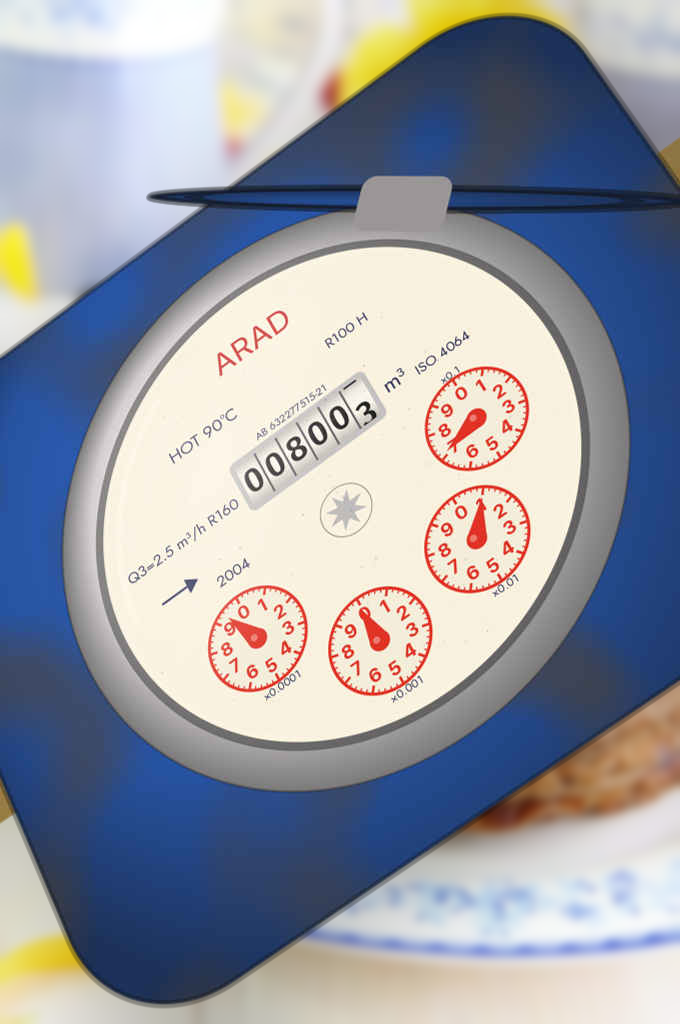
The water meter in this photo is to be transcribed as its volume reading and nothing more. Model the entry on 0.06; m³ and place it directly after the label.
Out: 8002.7099; m³
